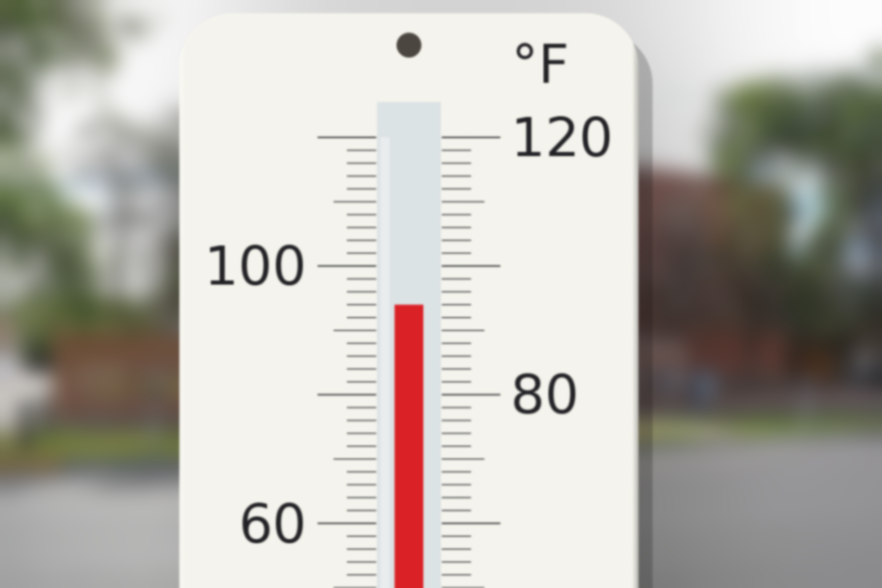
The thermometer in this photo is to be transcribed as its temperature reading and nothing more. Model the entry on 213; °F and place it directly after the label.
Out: 94; °F
